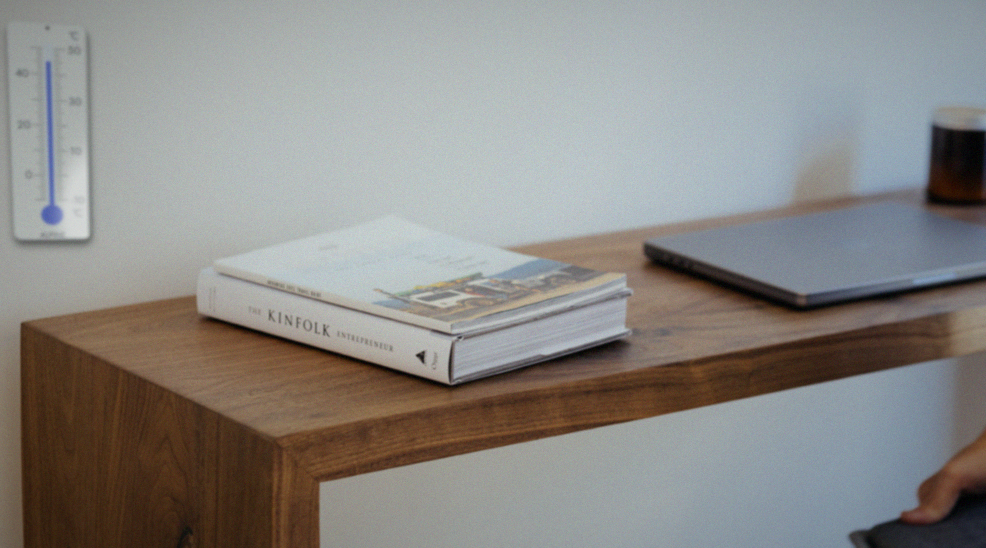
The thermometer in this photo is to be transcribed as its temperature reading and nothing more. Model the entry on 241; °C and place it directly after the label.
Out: 45; °C
